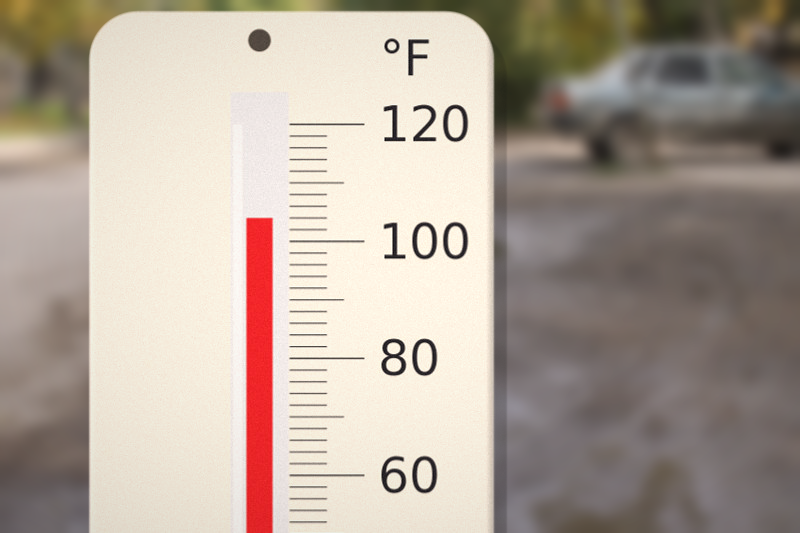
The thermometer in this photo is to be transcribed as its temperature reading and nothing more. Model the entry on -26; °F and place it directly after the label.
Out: 104; °F
